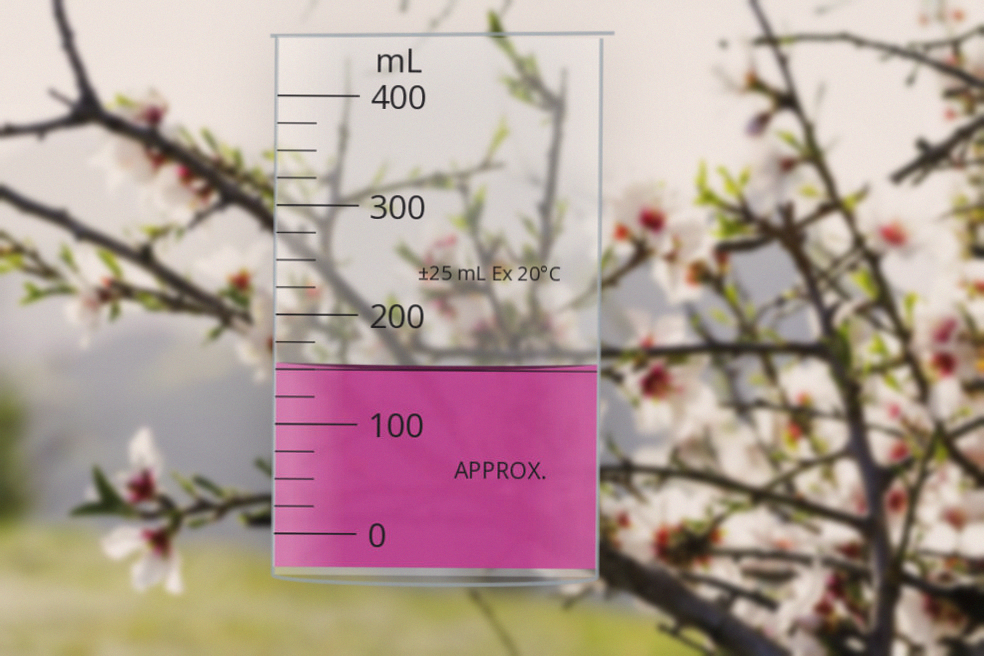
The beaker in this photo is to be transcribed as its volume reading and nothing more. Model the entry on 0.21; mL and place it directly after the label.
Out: 150; mL
